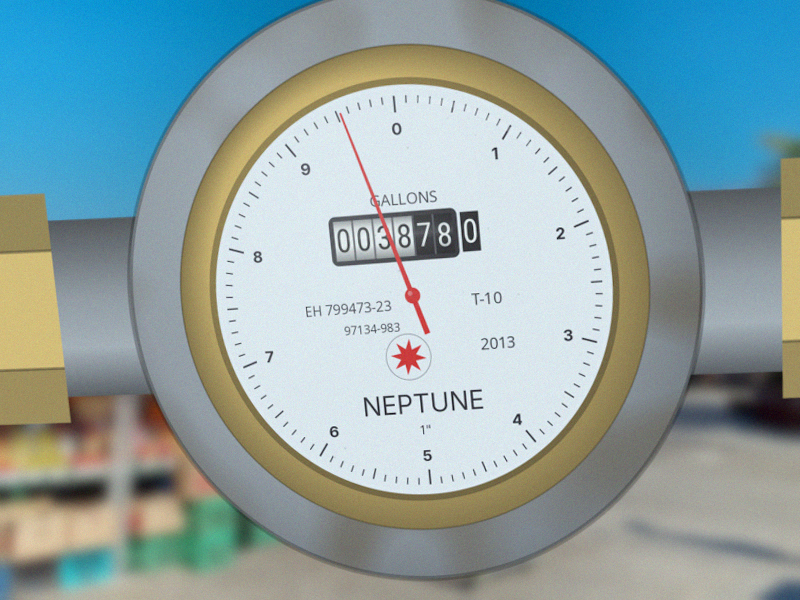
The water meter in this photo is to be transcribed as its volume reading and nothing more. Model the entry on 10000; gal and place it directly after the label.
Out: 38779.5; gal
